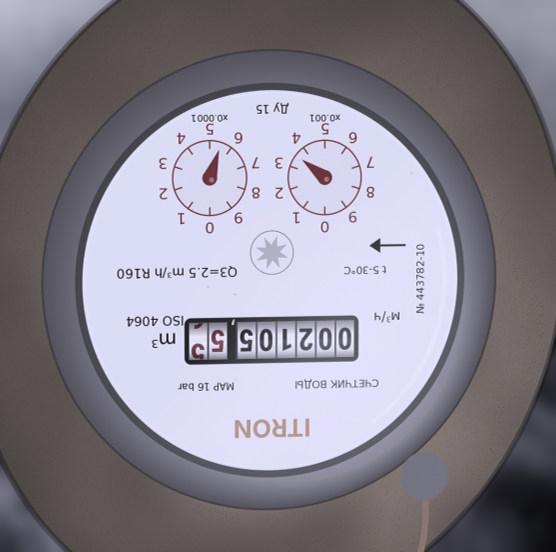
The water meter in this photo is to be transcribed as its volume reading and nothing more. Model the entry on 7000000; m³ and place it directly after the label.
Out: 2105.5535; m³
